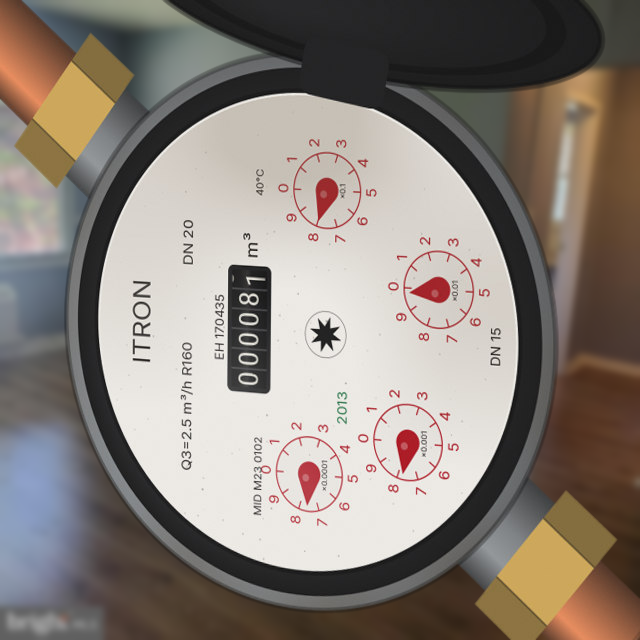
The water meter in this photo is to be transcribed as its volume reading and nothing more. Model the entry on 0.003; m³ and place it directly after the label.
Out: 80.7977; m³
